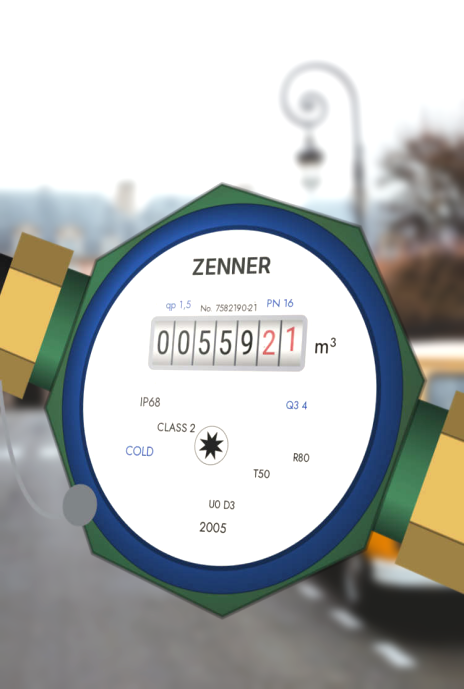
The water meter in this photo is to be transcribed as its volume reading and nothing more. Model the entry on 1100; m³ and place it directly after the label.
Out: 559.21; m³
